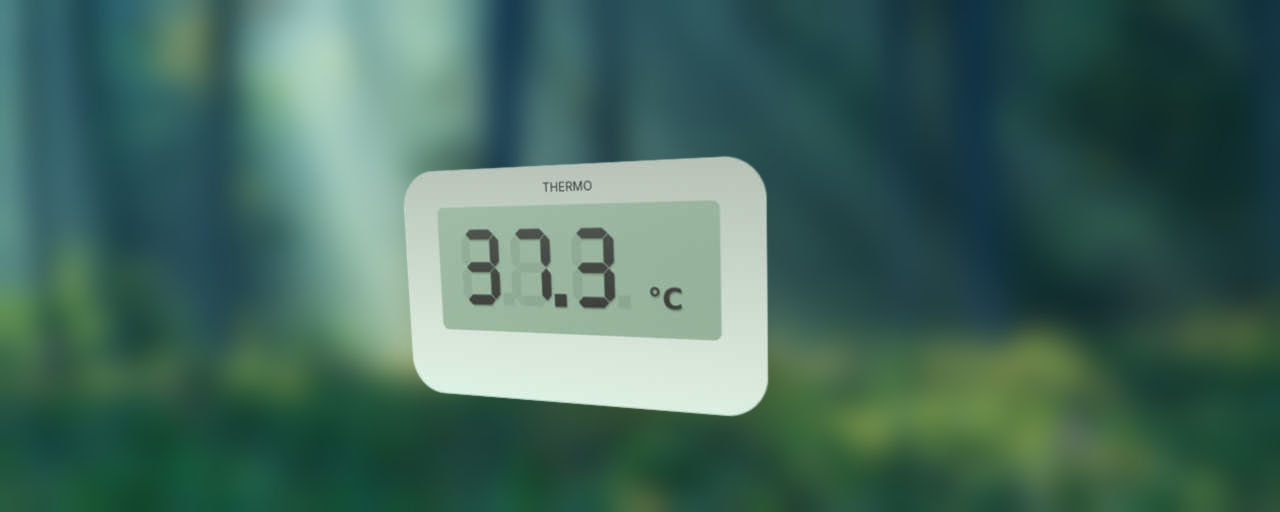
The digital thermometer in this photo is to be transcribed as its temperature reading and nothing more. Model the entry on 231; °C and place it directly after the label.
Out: 37.3; °C
